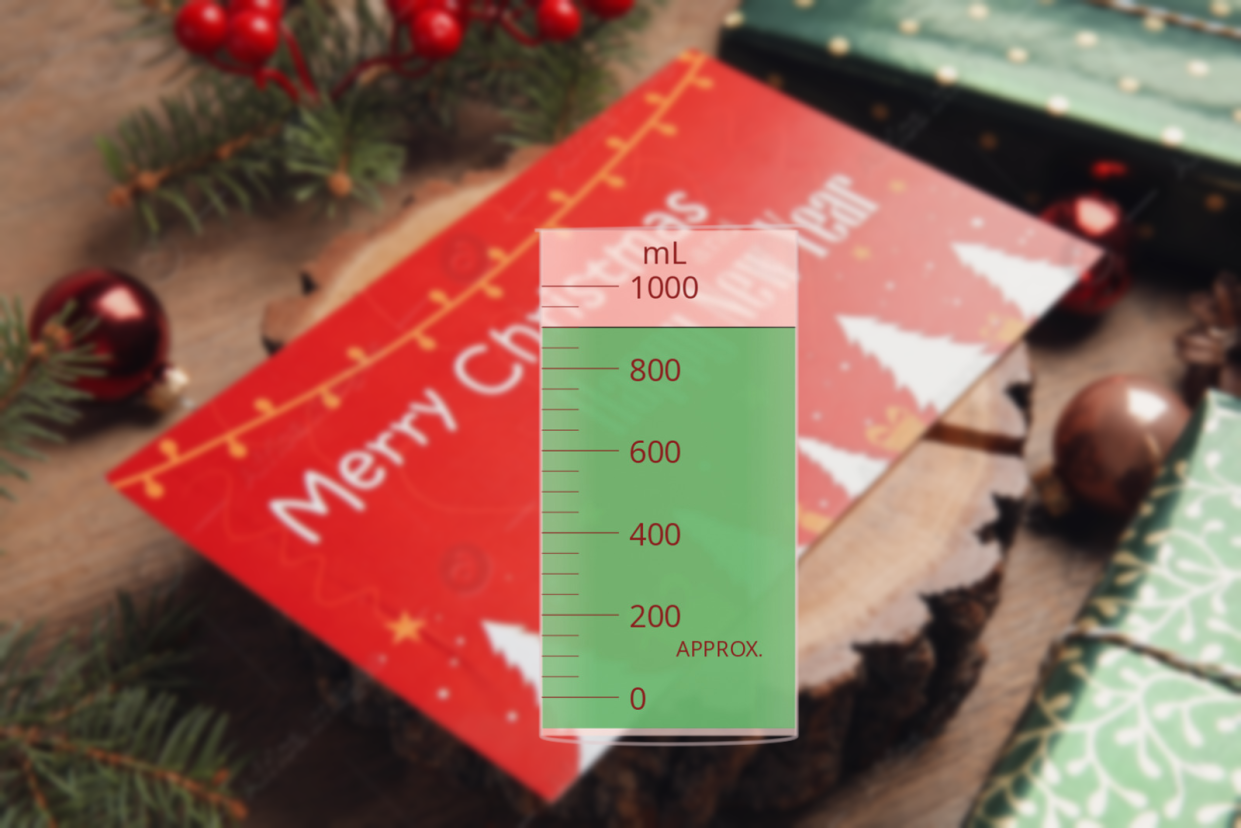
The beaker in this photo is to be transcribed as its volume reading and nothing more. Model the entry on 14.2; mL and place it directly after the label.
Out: 900; mL
